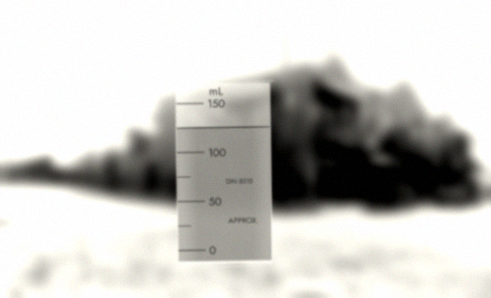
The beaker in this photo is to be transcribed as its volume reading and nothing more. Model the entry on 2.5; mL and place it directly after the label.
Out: 125; mL
